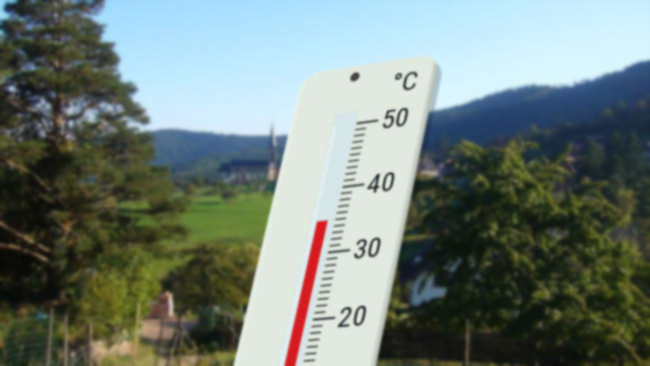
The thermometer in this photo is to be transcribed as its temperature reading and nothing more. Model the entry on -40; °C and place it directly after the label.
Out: 35; °C
